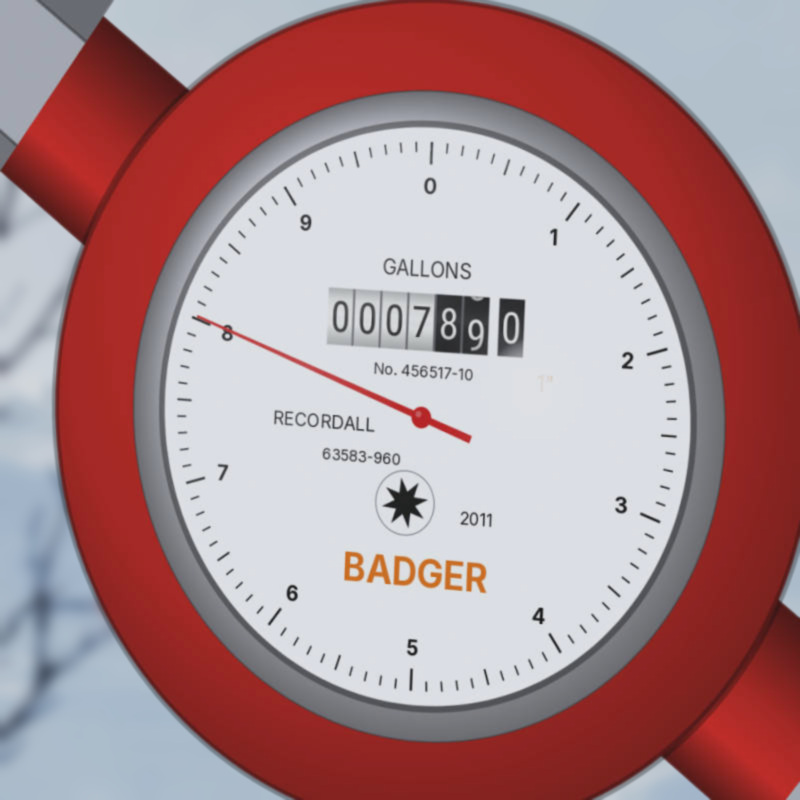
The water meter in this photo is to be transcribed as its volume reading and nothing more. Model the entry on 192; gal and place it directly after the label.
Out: 7888.0; gal
